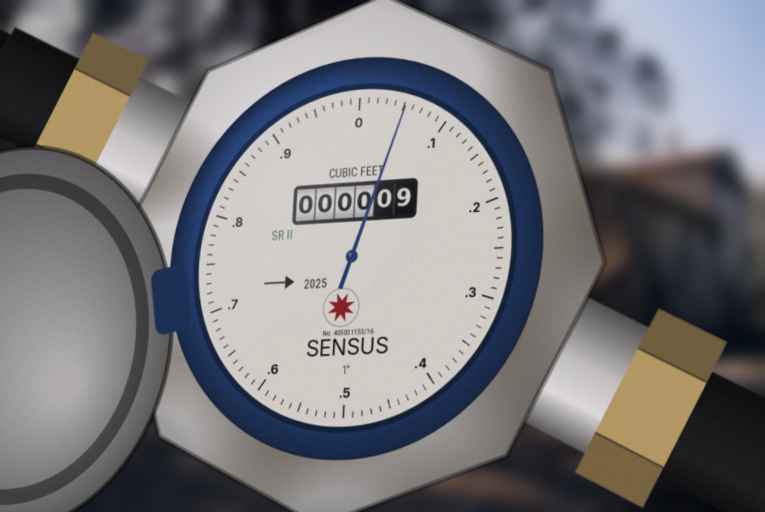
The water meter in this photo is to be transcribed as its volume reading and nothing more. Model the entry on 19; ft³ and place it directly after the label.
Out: 9.05; ft³
